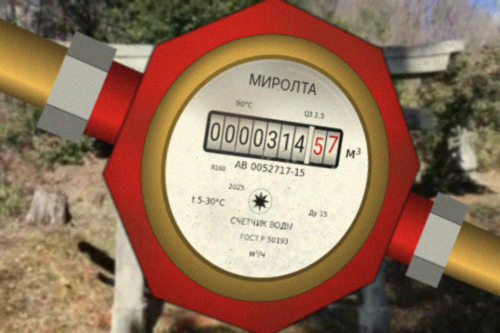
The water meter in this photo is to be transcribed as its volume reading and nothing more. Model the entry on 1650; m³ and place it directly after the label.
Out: 314.57; m³
